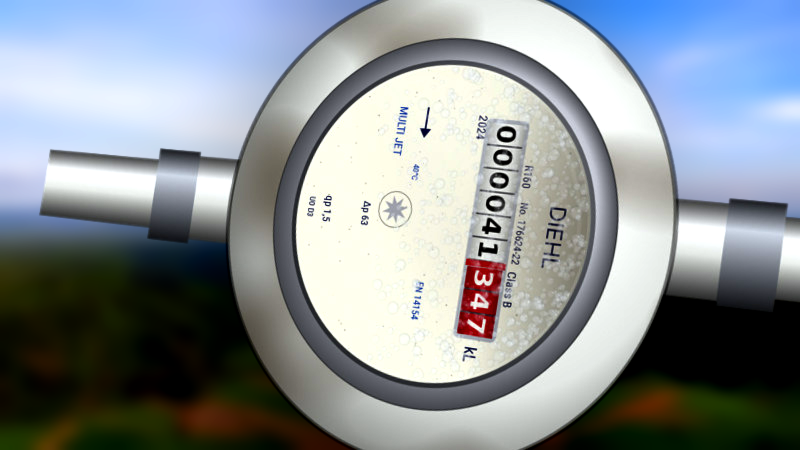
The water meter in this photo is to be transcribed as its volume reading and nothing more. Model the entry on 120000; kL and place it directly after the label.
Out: 41.347; kL
